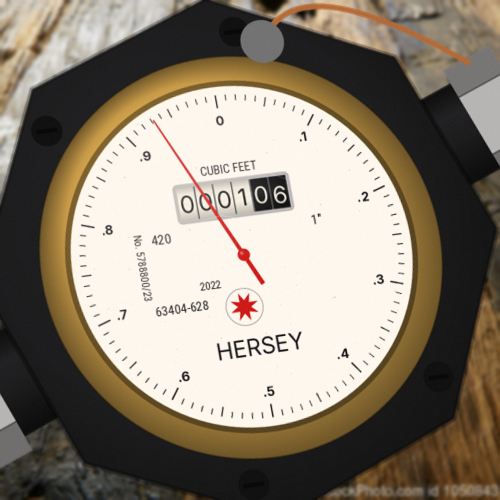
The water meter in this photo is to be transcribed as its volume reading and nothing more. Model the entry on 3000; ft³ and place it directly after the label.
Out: 105.93; ft³
